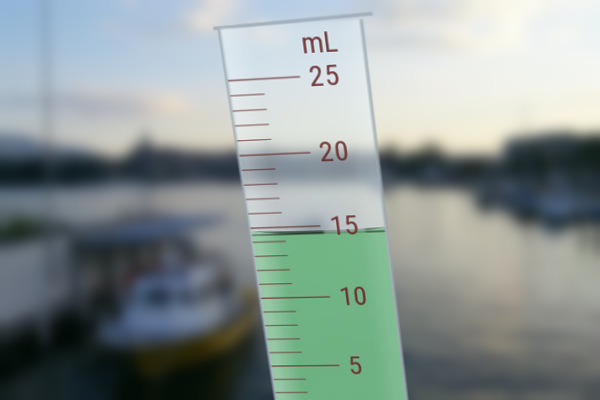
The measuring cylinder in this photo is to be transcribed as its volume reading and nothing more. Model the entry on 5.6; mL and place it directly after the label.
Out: 14.5; mL
